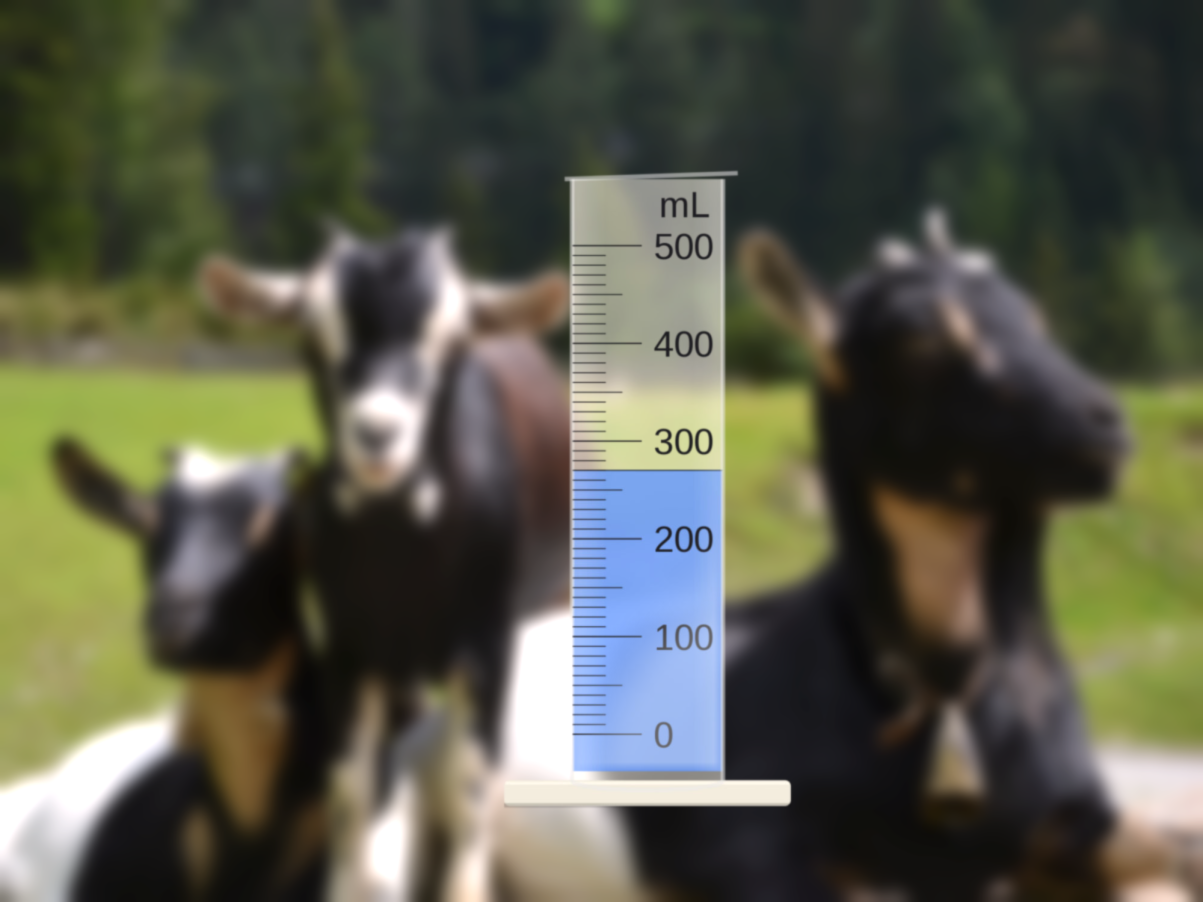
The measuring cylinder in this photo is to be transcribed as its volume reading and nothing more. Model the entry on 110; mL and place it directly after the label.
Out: 270; mL
